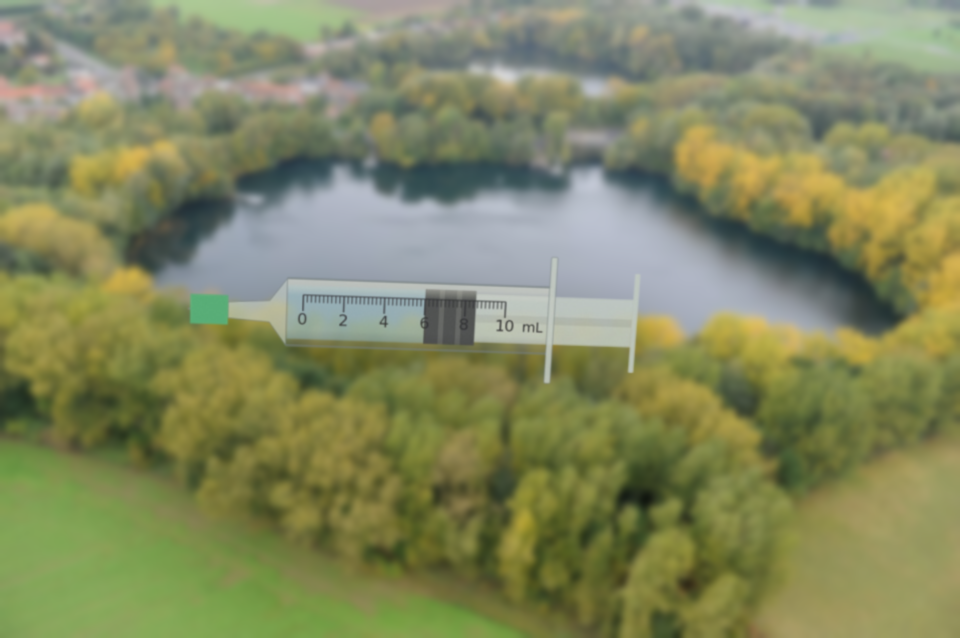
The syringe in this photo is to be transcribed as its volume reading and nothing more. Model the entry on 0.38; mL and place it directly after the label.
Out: 6; mL
